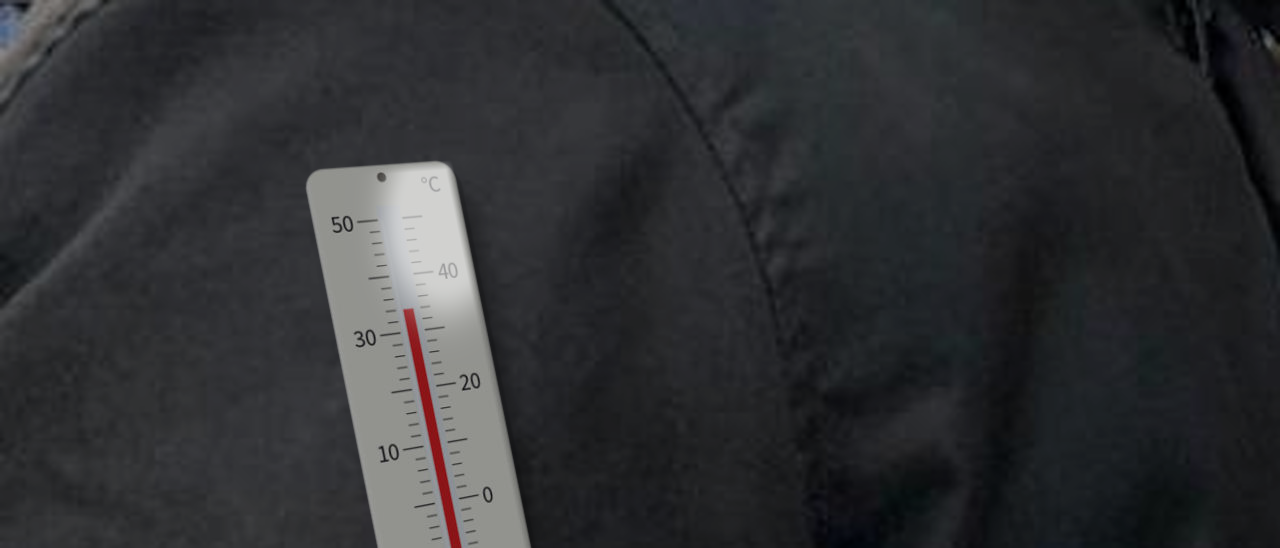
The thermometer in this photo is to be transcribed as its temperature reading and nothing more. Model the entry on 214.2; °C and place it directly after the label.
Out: 34; °C
